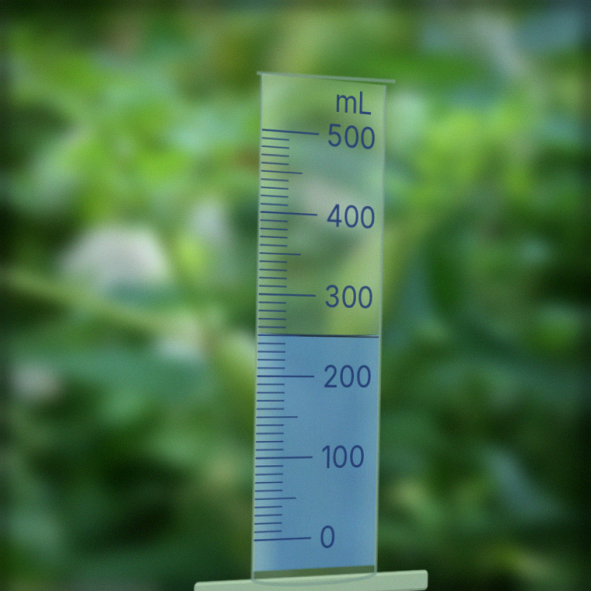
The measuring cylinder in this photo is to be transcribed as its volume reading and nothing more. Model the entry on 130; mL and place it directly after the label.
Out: 250; mL
